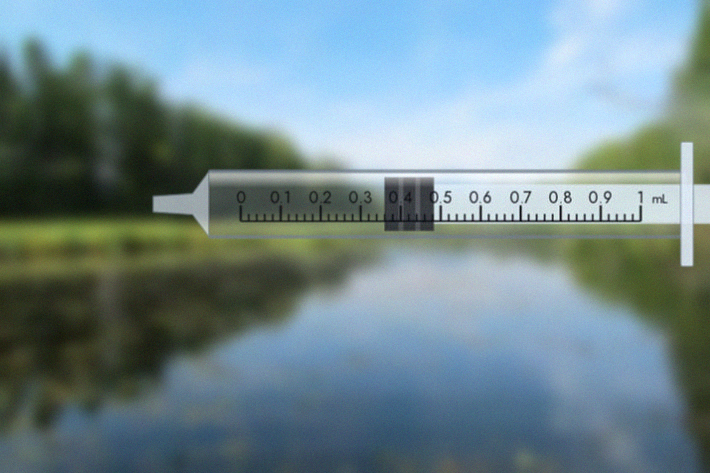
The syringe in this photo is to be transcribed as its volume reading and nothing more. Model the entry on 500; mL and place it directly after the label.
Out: 0.36; mL
